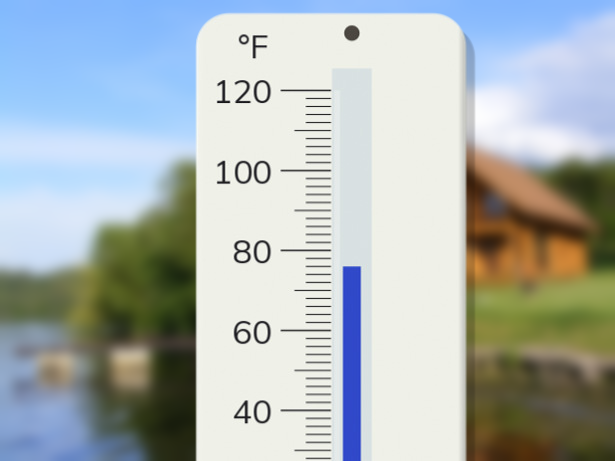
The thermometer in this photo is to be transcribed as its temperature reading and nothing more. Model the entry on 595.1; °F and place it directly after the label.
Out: 76; °F
